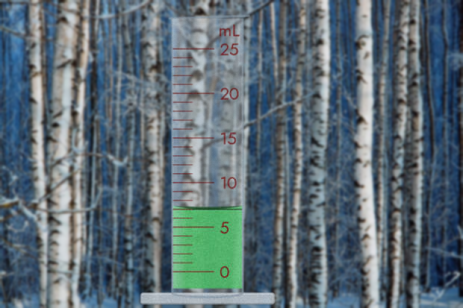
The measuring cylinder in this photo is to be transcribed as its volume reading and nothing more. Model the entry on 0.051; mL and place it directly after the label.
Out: 7; mL
